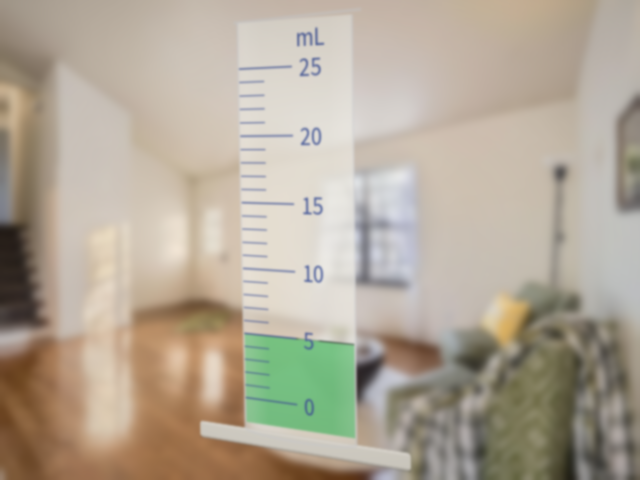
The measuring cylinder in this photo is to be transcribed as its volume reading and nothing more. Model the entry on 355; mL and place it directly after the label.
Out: 5; mL
